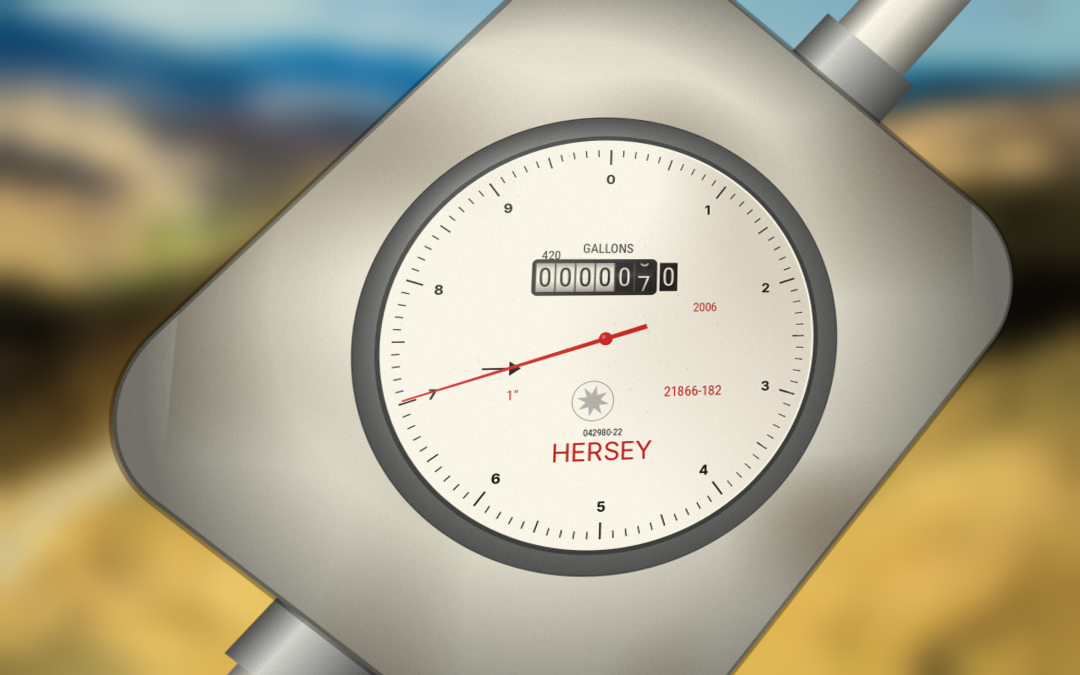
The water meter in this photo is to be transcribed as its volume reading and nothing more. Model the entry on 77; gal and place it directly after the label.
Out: 67.0; gal
